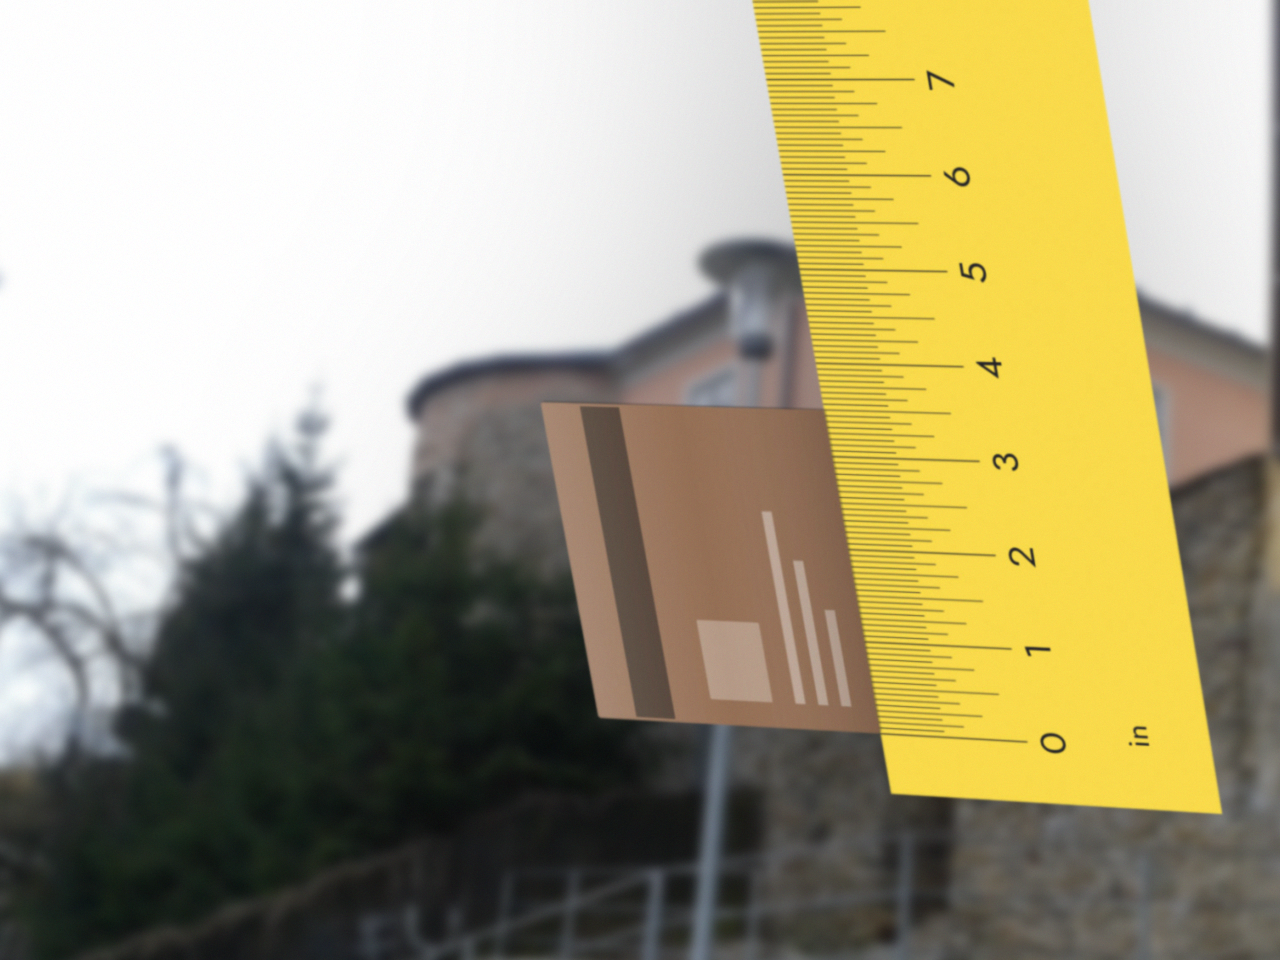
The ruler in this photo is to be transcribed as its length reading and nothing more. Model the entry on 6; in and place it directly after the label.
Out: 3.5; in
